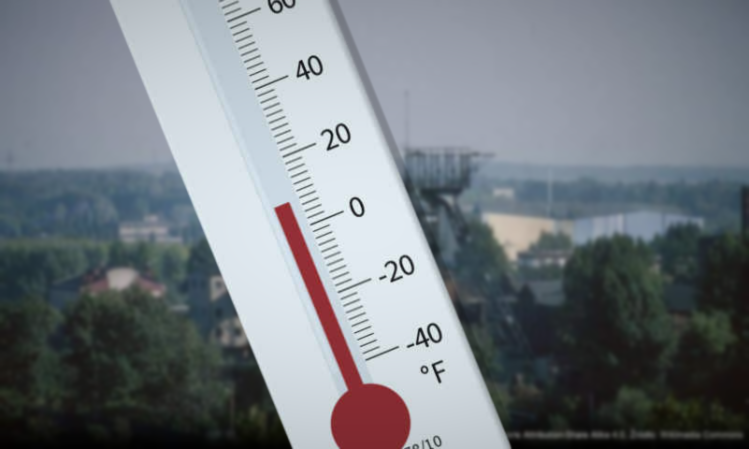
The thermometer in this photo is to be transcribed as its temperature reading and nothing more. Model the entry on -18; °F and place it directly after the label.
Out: 8; °F
